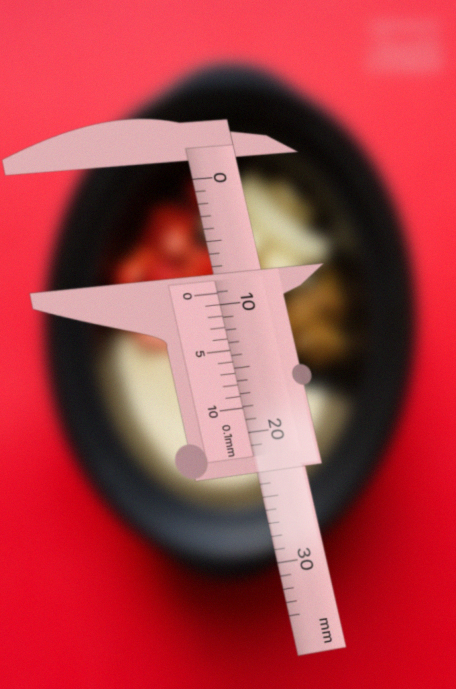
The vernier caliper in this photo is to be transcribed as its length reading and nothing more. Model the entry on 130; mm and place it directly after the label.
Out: 9.1; mm
